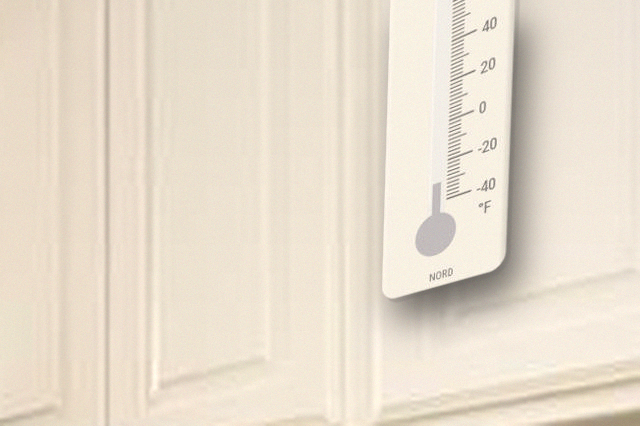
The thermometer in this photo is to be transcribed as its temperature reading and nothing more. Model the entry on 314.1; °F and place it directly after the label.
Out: -30; °F
